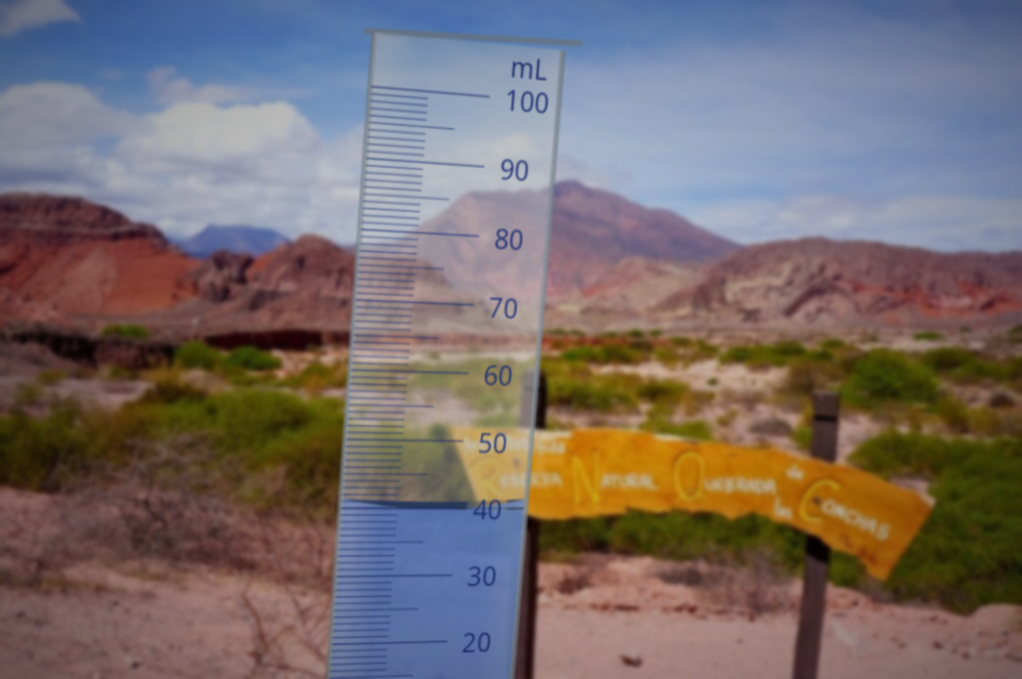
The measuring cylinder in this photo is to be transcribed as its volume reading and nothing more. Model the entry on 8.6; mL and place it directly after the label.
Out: 40; mL
